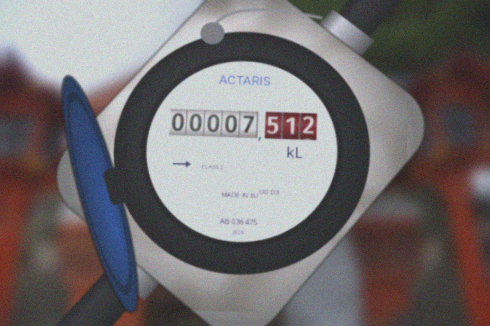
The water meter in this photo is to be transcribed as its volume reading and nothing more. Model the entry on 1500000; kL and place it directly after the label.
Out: 7.512; kL
